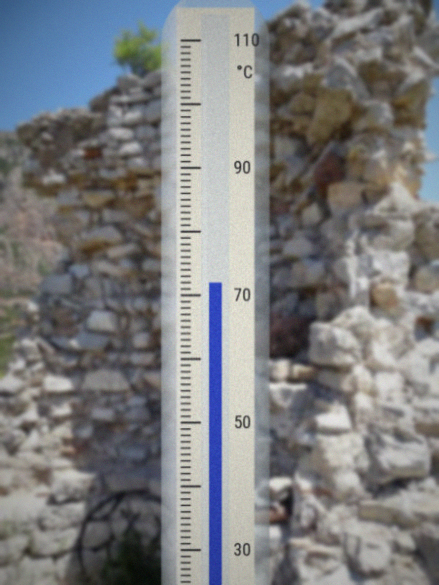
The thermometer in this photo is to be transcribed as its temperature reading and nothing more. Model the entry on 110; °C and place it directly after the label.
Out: 72; °C
